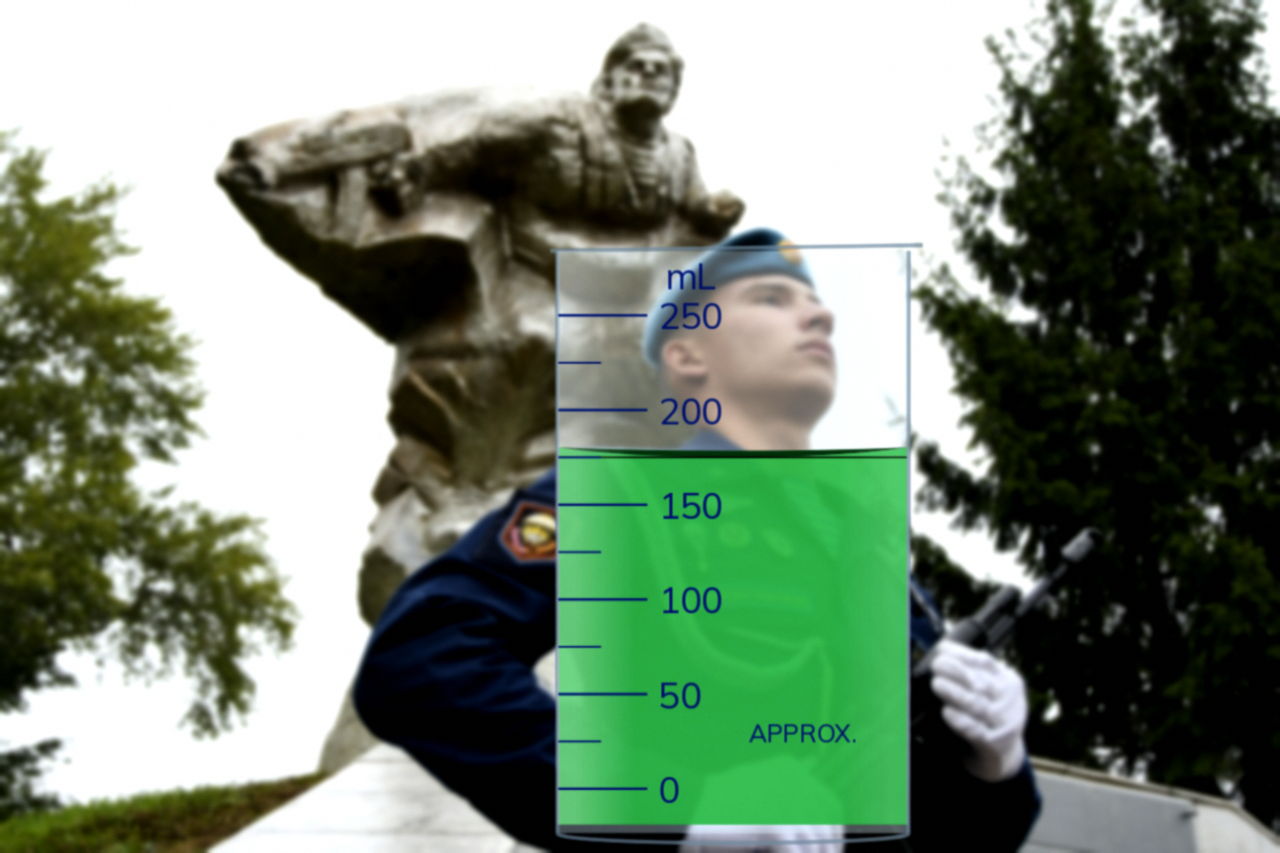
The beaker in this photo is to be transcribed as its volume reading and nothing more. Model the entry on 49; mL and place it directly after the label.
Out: 175; mL
